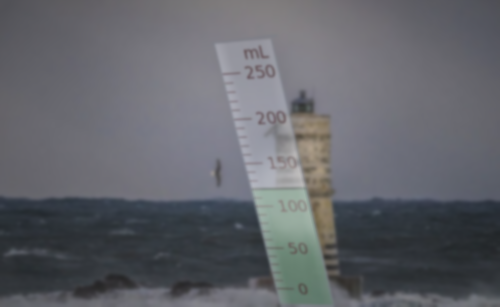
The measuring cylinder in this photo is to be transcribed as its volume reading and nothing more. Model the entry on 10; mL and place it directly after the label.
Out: 120; mL
